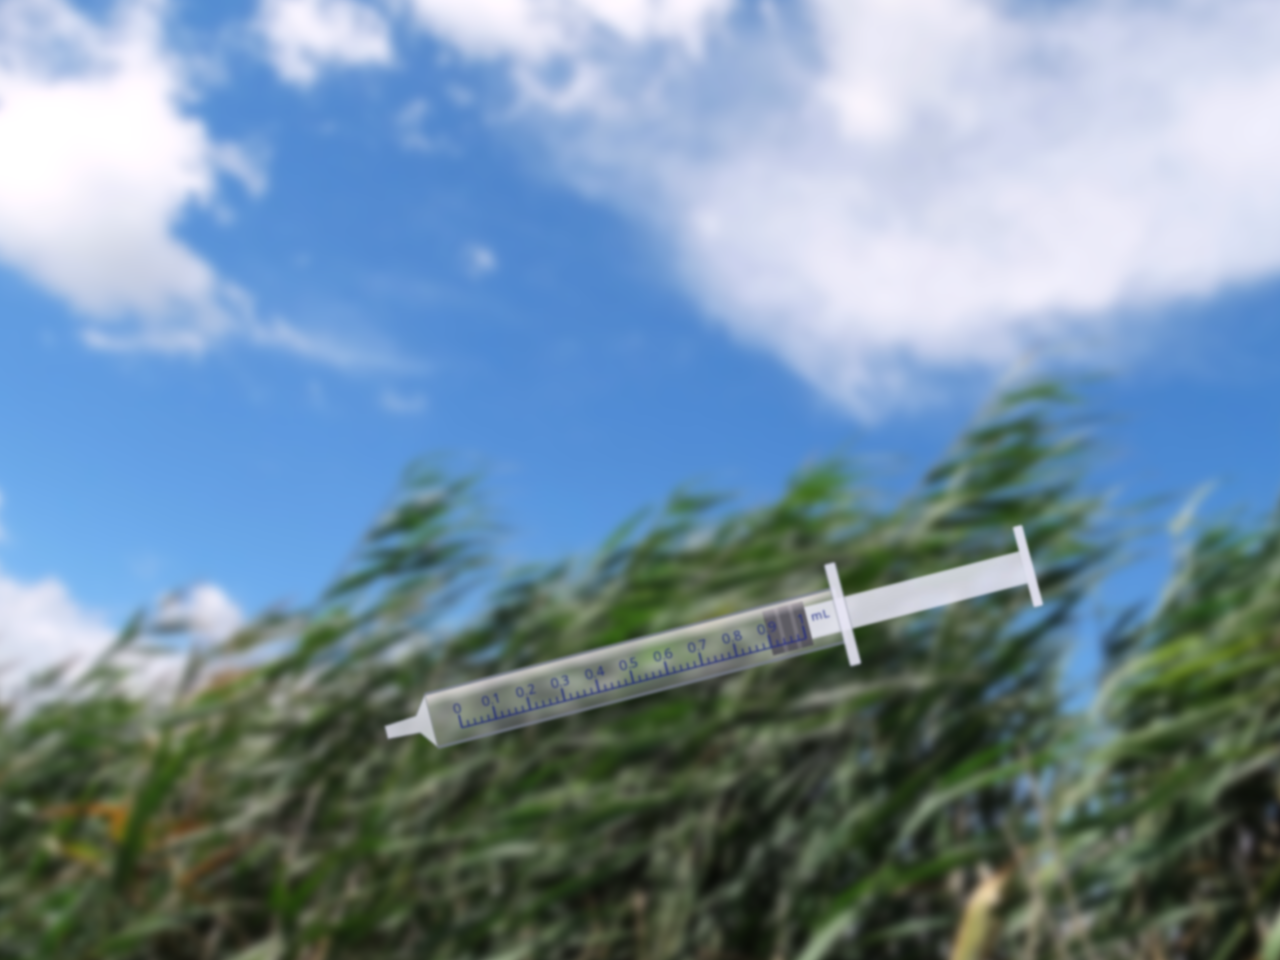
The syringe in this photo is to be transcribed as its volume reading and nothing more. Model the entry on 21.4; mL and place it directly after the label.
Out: 0.9; mL
